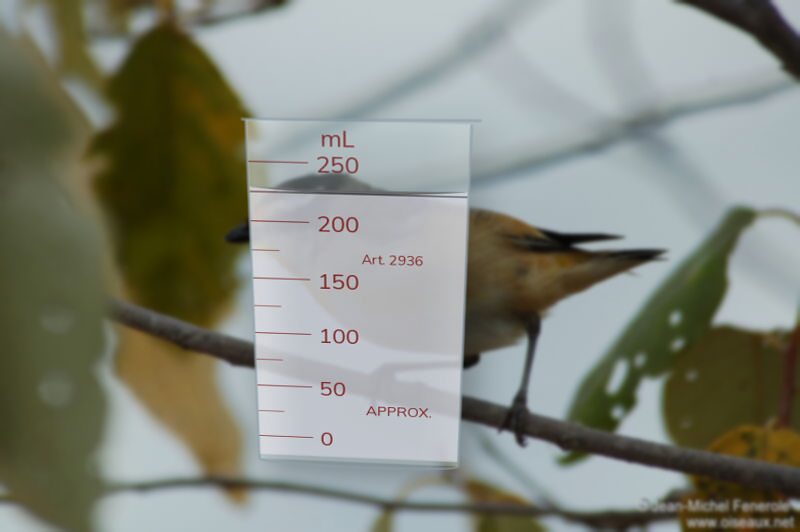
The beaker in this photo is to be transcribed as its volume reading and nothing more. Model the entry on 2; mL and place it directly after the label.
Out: 225; mL
